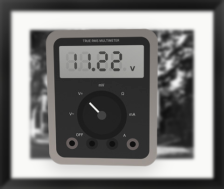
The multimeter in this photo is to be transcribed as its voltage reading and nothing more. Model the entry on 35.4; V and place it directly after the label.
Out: 11.22; V
